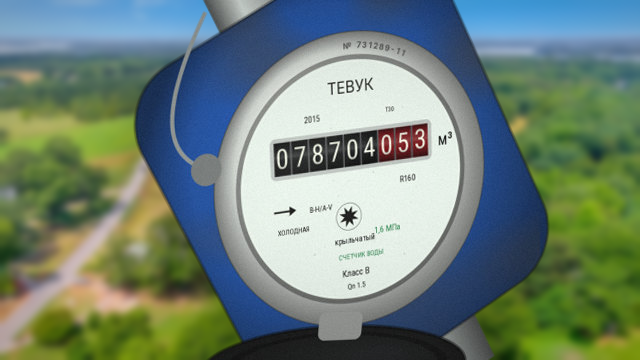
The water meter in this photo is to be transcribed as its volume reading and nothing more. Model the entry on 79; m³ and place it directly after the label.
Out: 78704.053; m³
